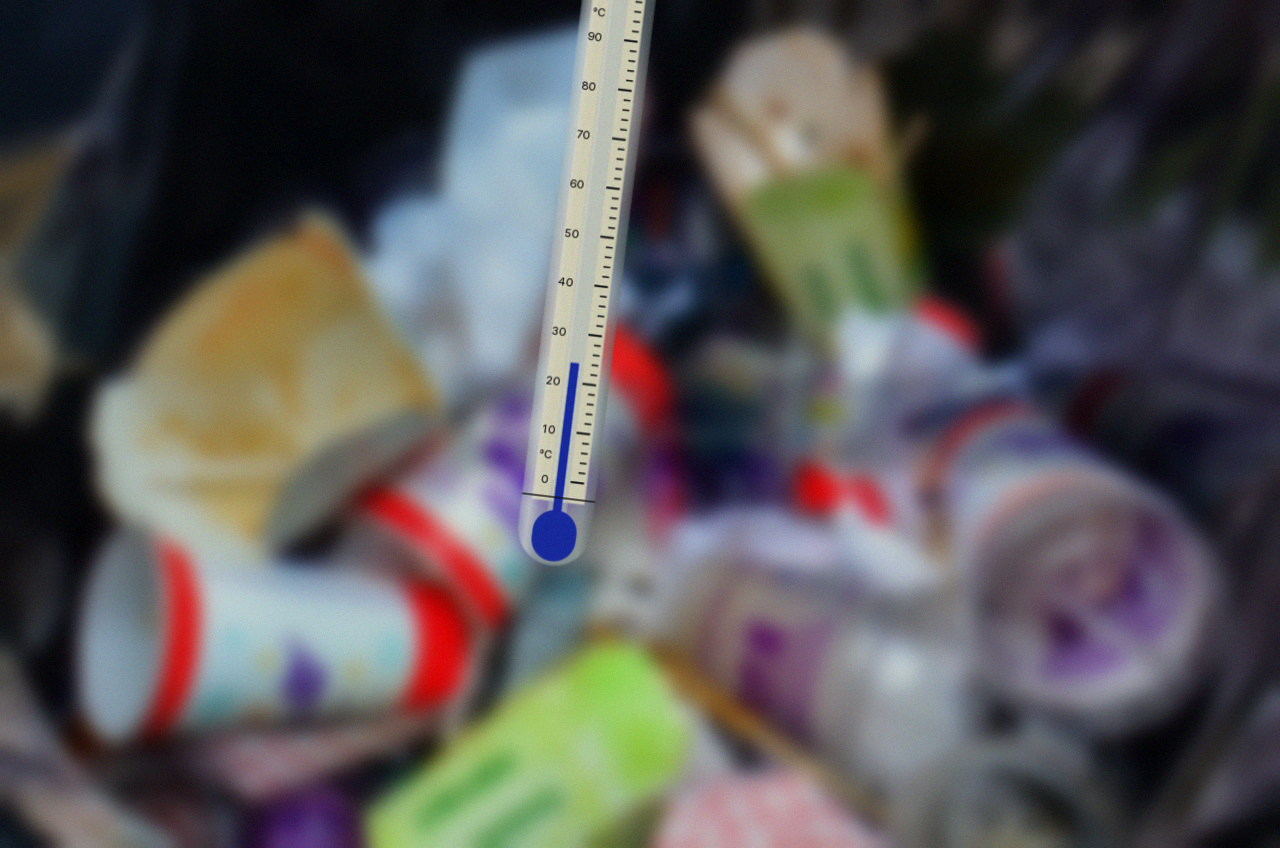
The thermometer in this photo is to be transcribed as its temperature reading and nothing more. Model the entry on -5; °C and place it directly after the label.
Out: 24; °C
